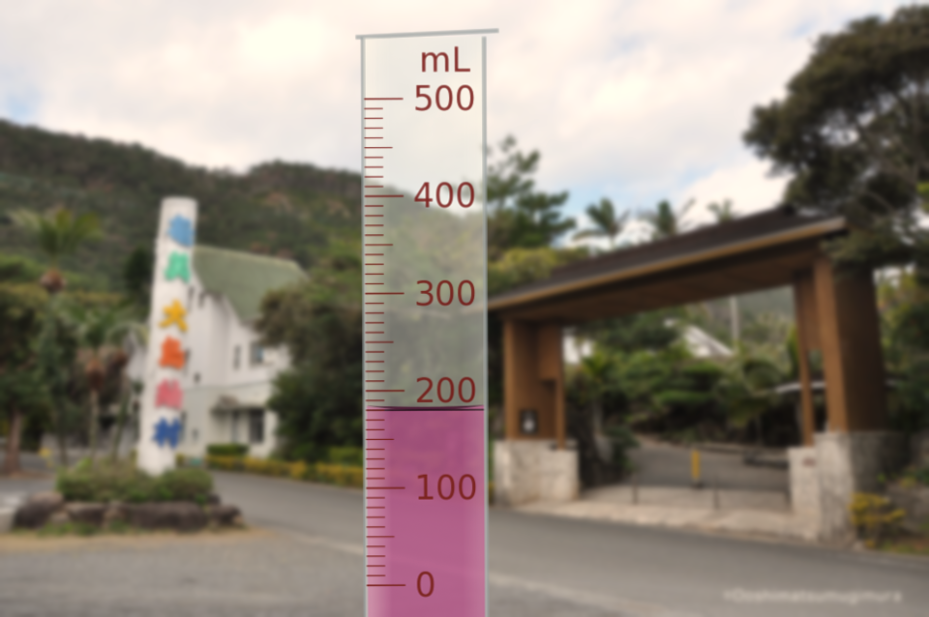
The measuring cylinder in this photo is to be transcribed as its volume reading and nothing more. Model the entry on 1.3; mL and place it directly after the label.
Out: 180; mL
